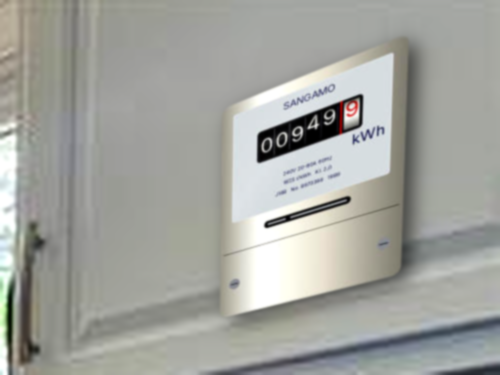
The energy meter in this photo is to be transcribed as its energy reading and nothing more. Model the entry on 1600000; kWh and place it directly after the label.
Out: 949.9; kWh
